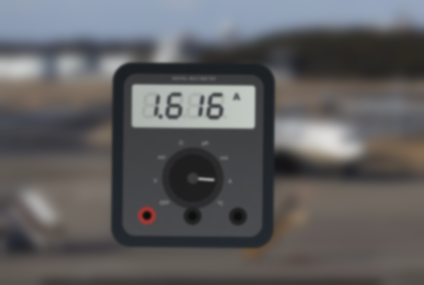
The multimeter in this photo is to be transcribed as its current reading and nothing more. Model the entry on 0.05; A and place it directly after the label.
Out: 1.616; A
